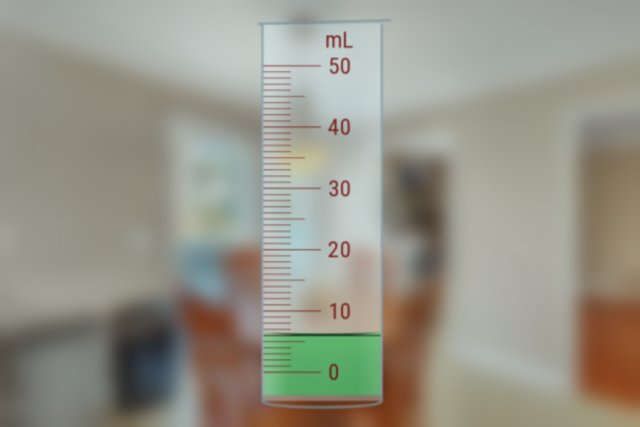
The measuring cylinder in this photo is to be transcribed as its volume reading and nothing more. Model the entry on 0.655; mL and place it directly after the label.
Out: 6; mL
